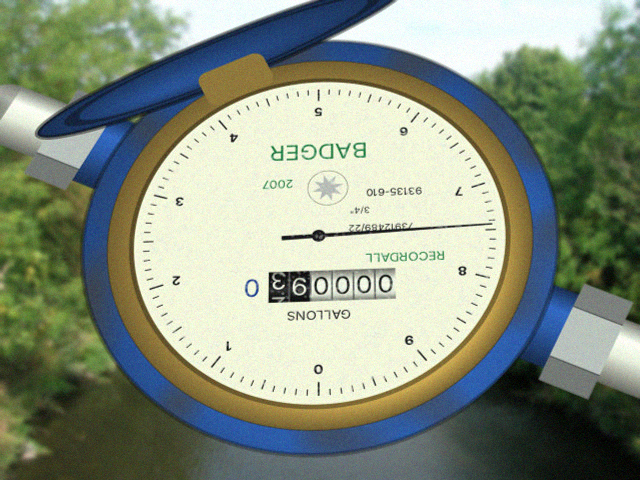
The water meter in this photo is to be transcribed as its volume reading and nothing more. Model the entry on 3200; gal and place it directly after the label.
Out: 927.4; gal
